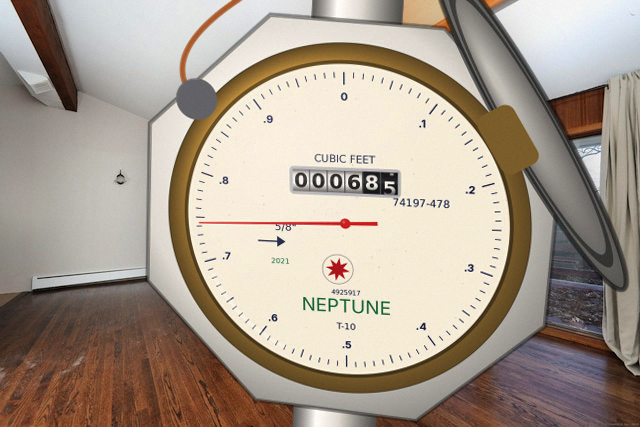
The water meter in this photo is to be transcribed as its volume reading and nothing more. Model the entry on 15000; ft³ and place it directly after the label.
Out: 684.74; ft³
